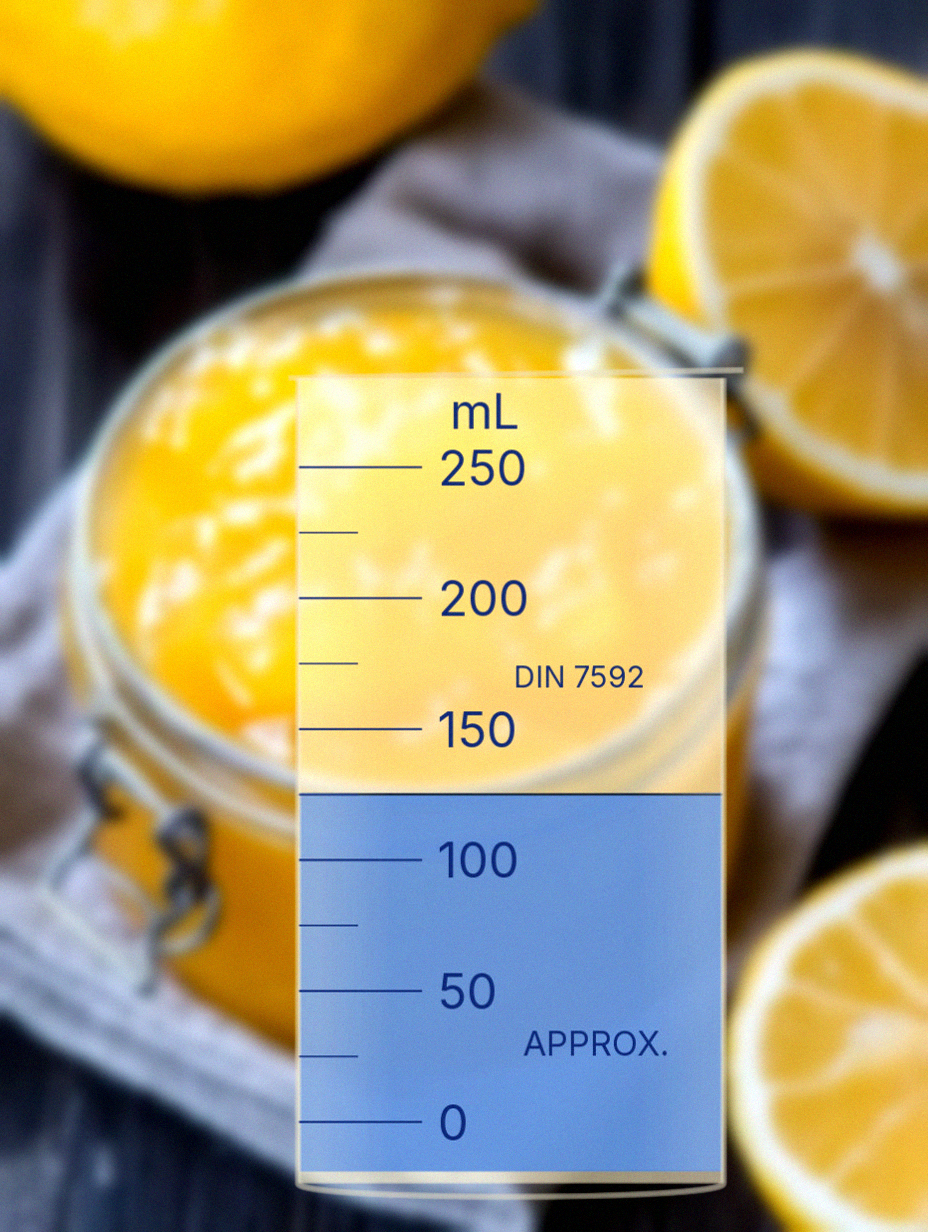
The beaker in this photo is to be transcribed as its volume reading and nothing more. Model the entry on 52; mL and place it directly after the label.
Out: 125; mL
